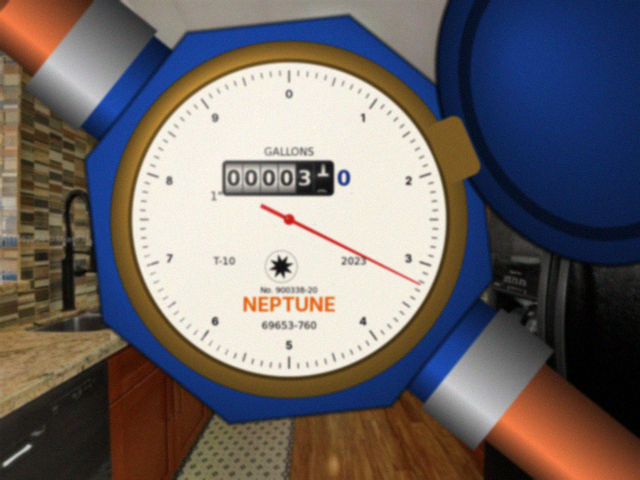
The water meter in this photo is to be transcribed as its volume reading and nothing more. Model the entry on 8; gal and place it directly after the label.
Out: 313.2; gal
